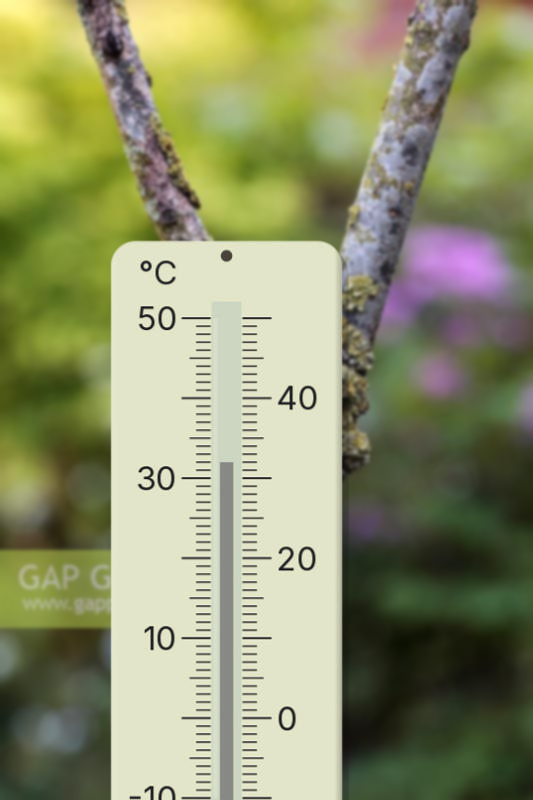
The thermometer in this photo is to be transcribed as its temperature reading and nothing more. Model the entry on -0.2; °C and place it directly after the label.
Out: 32; °C
